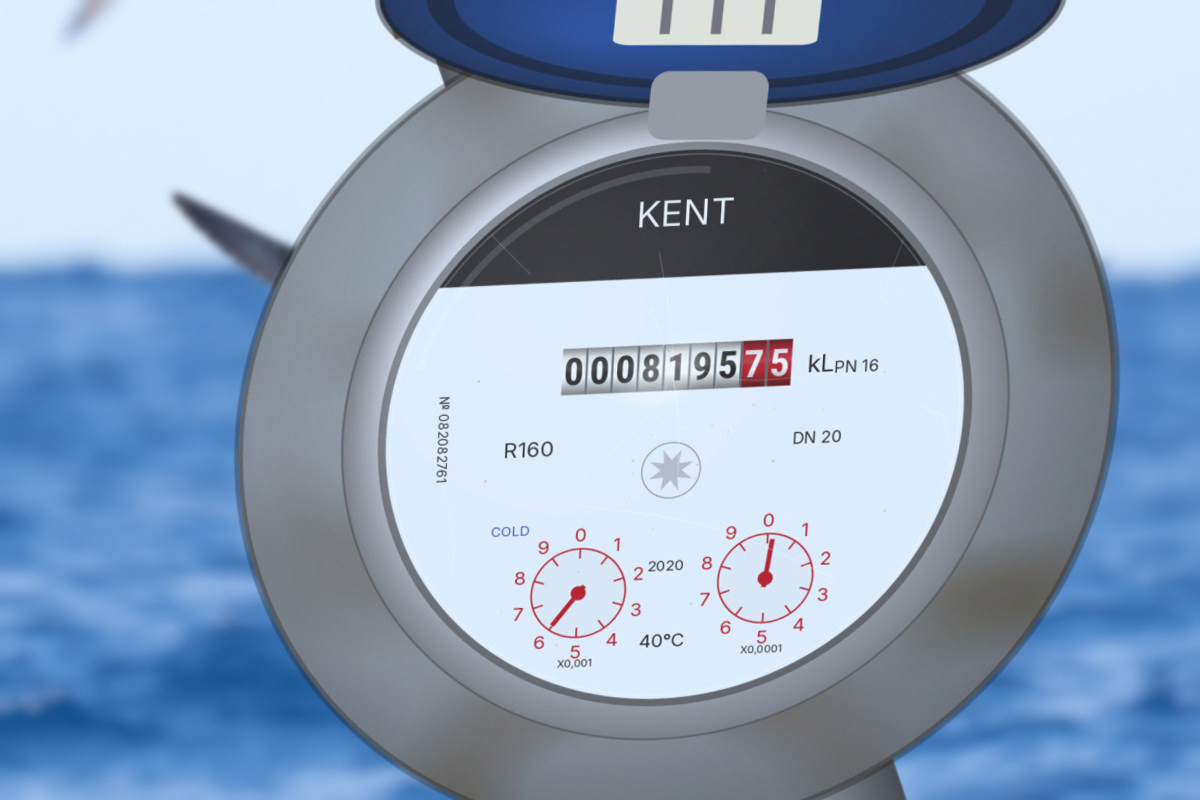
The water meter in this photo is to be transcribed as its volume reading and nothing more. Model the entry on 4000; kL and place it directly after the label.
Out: 8195.7560; kL
